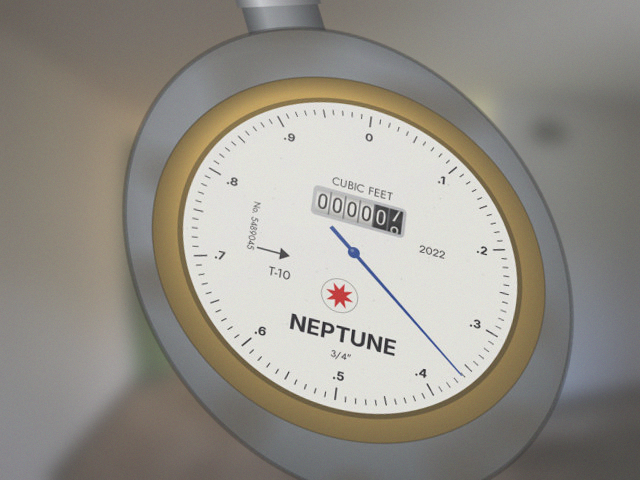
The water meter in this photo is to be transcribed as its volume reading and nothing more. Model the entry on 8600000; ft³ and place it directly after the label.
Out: 7.36; ft³
